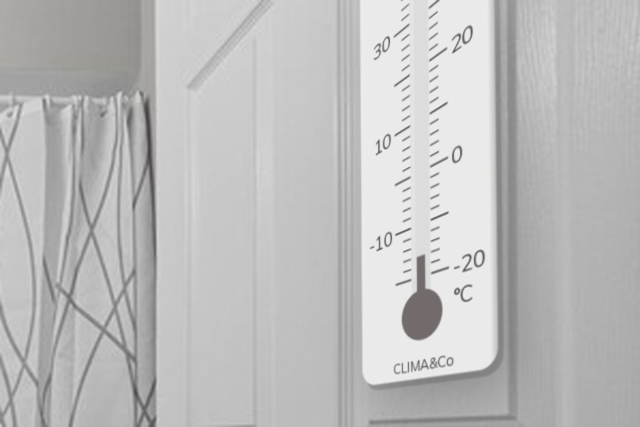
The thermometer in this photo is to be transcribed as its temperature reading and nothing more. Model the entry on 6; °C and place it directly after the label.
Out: -16; °C
